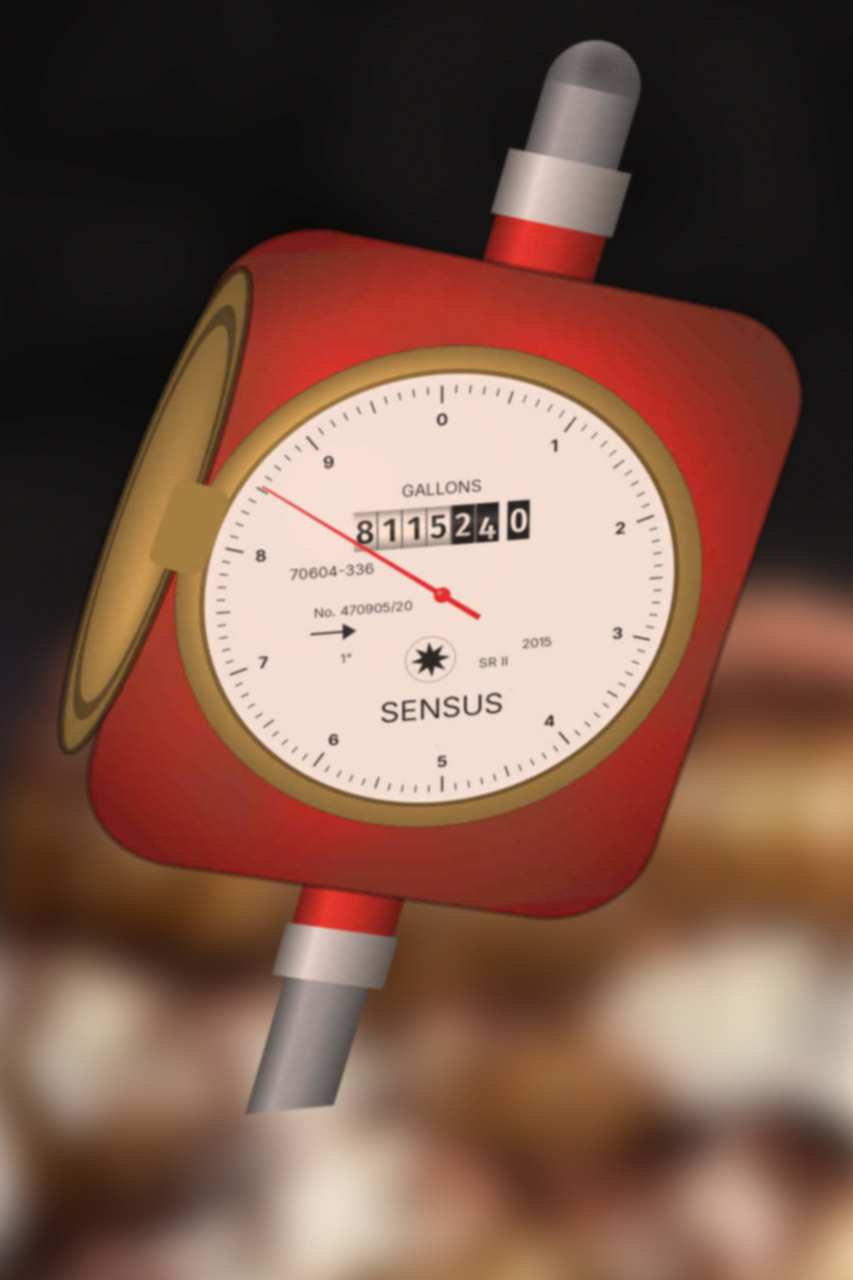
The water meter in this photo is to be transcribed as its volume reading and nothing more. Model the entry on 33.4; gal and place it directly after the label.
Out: 8115238.5; gal
